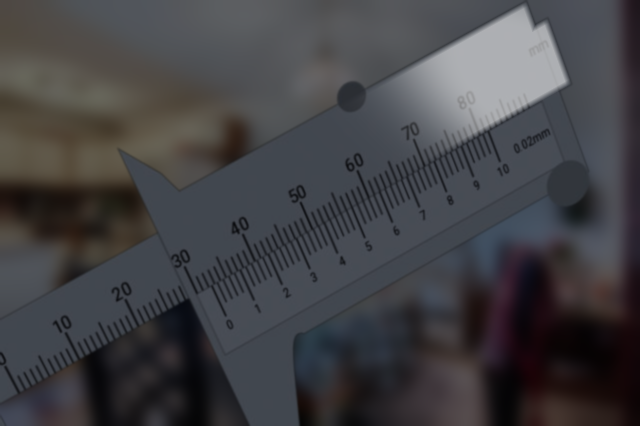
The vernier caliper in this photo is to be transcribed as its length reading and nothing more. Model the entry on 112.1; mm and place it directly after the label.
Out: 32.5; mm
